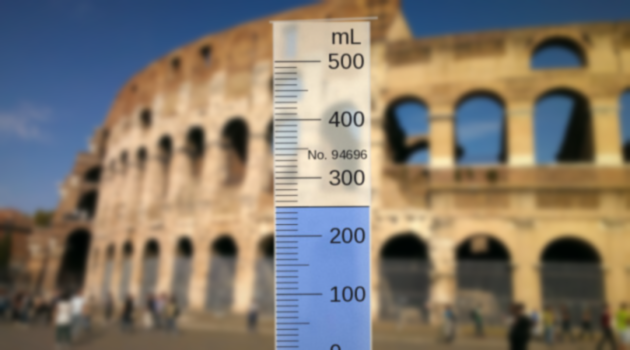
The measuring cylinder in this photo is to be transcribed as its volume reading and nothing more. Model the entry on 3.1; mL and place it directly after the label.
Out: 250; mL
